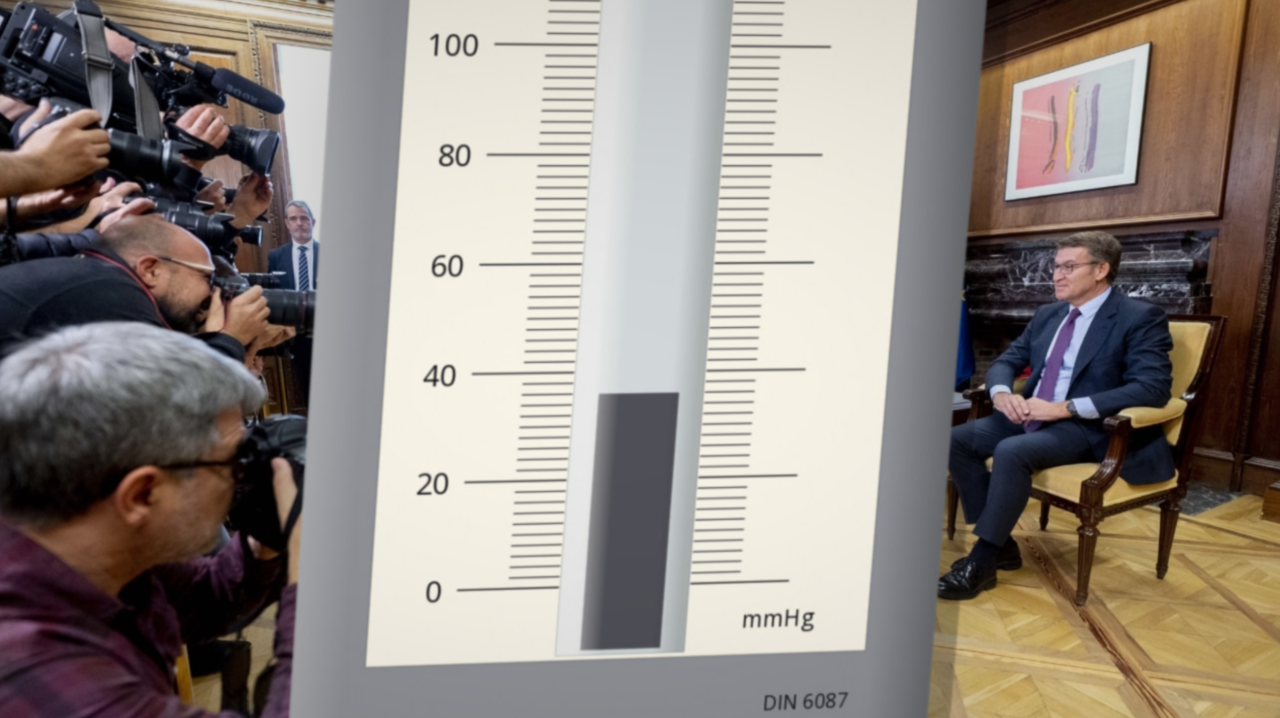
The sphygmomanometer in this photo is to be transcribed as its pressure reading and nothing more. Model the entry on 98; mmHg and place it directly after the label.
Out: 36; mmHg
